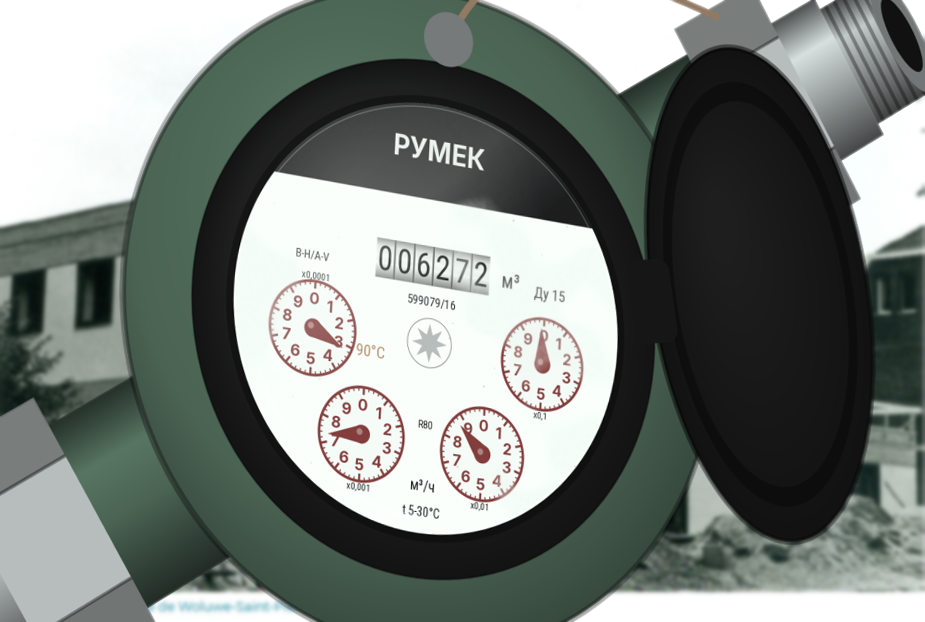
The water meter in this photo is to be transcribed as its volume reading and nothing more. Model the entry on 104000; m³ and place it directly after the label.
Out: 6271.9873; m³
